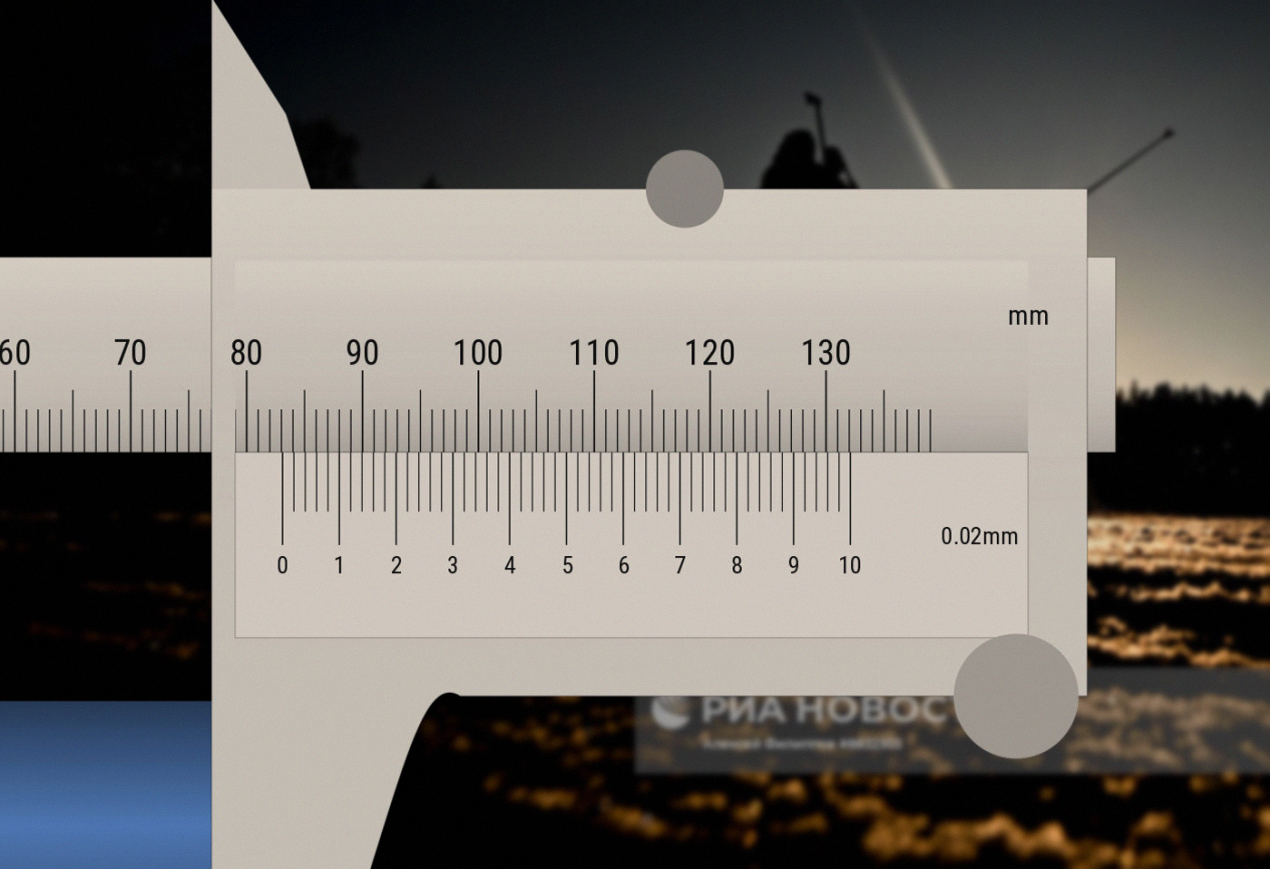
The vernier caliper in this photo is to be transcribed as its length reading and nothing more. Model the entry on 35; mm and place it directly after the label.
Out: 83.1; mm
